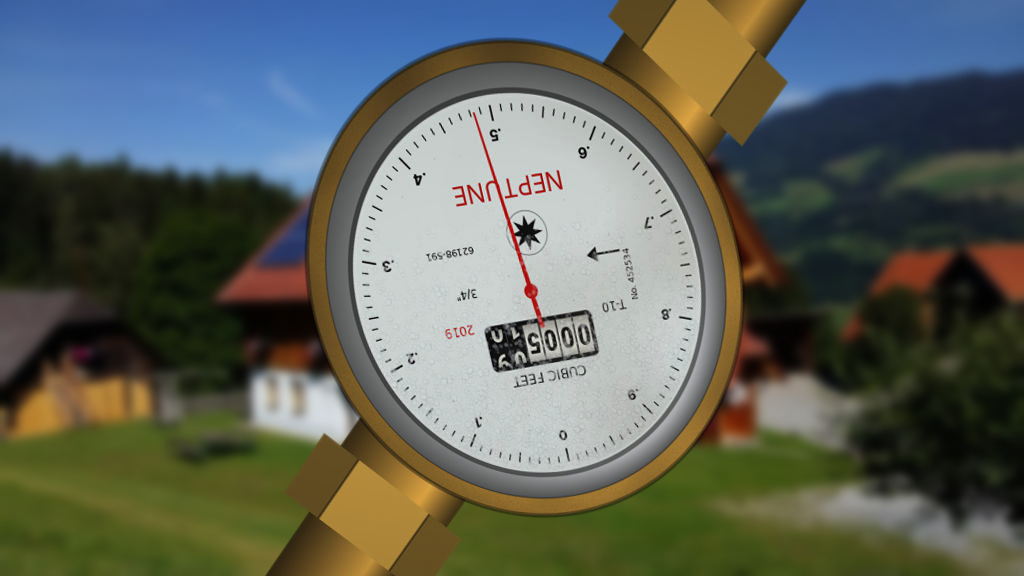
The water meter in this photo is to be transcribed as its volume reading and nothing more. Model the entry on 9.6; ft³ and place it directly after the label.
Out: 509.48; ft³
